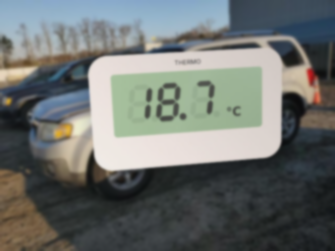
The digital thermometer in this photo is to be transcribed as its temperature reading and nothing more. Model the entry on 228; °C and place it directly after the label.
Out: 18.7; °C
